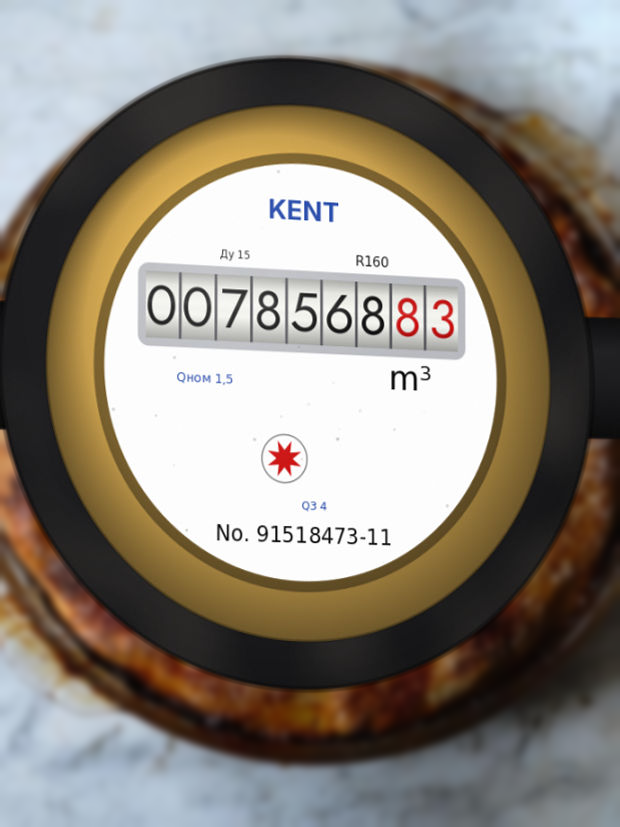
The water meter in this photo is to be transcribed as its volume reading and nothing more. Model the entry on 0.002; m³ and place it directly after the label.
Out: 78568.83; m³
